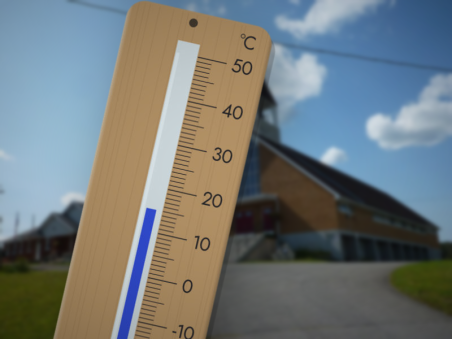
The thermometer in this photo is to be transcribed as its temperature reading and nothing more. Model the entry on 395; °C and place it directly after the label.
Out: 15; °C
